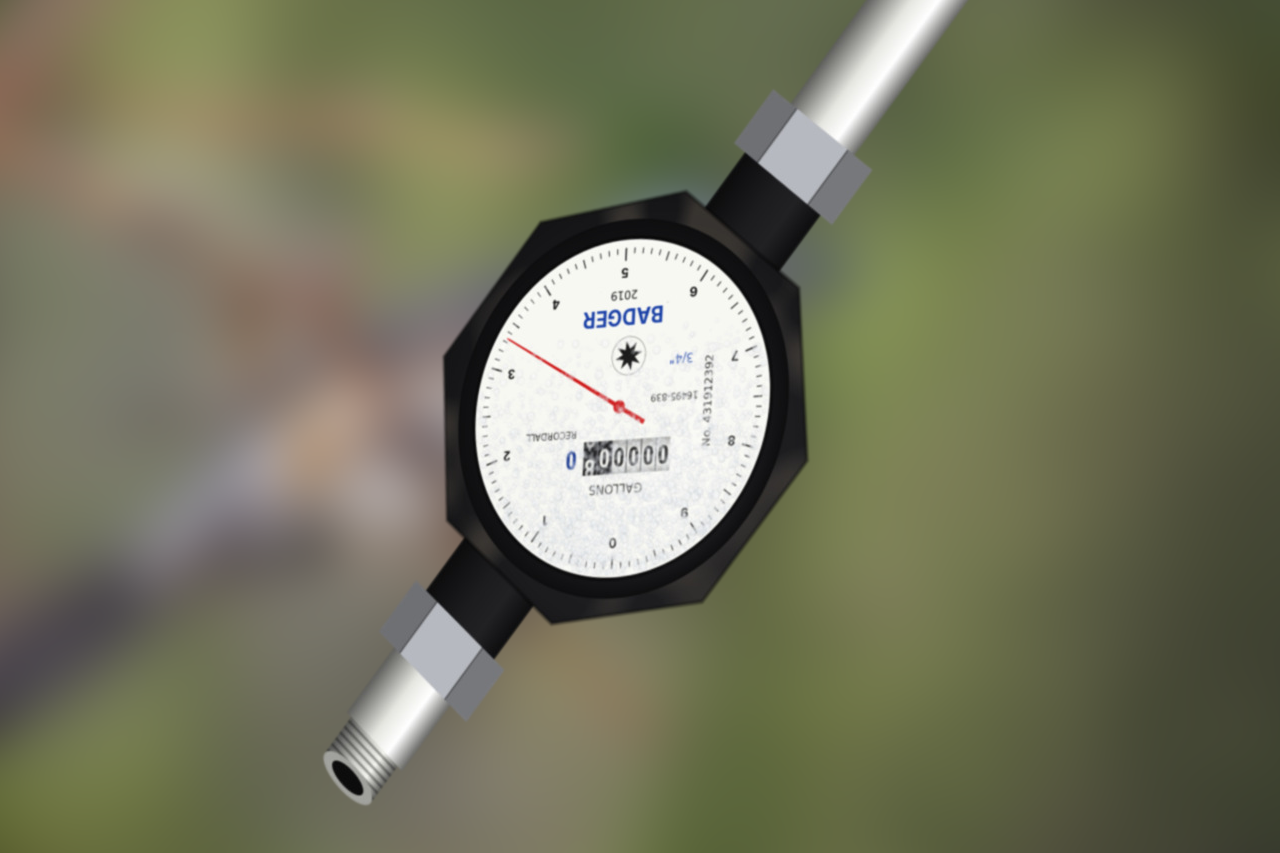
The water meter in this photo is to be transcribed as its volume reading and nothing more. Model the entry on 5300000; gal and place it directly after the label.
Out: 83.3; gal
